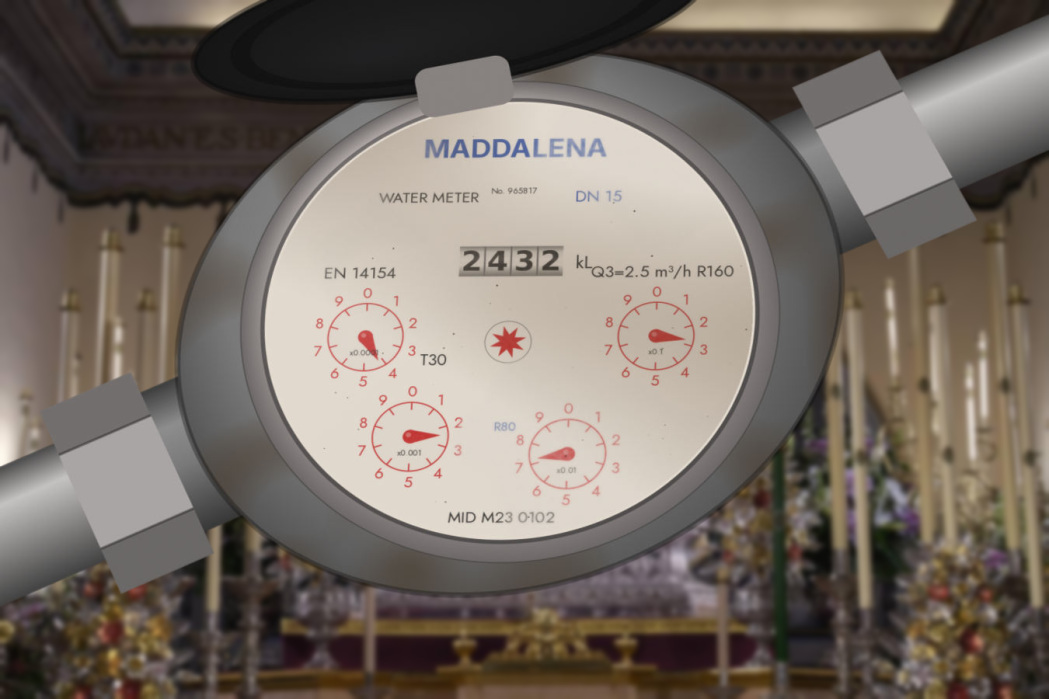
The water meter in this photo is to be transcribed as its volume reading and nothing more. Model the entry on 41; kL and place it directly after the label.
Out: 2432.2724; kL
